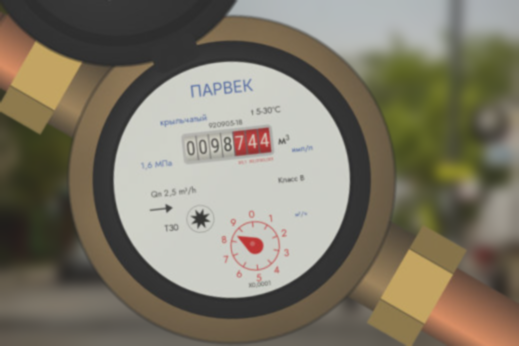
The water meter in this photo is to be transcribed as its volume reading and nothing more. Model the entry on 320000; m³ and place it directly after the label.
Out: 98.7448; m³
